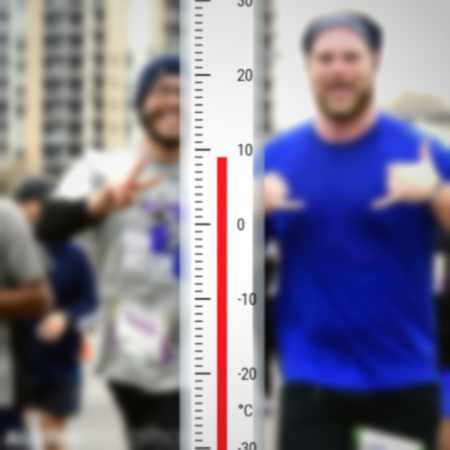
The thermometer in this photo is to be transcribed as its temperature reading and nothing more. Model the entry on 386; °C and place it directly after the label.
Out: 9; °C
